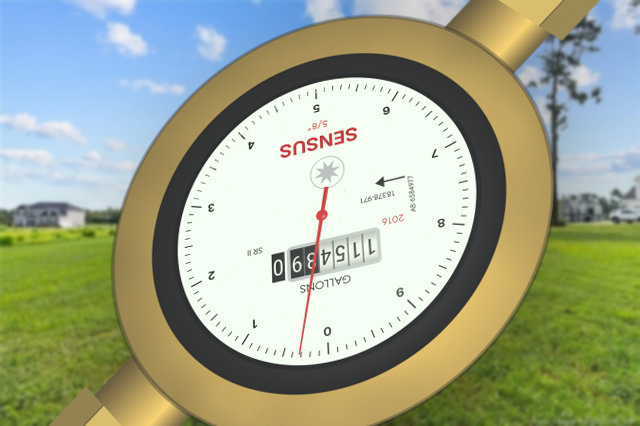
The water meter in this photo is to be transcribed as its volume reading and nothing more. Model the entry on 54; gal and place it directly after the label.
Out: 1154890.3; gal
